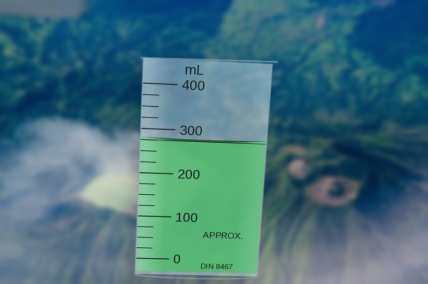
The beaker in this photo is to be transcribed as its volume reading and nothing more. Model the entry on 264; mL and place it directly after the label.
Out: 275; mL
